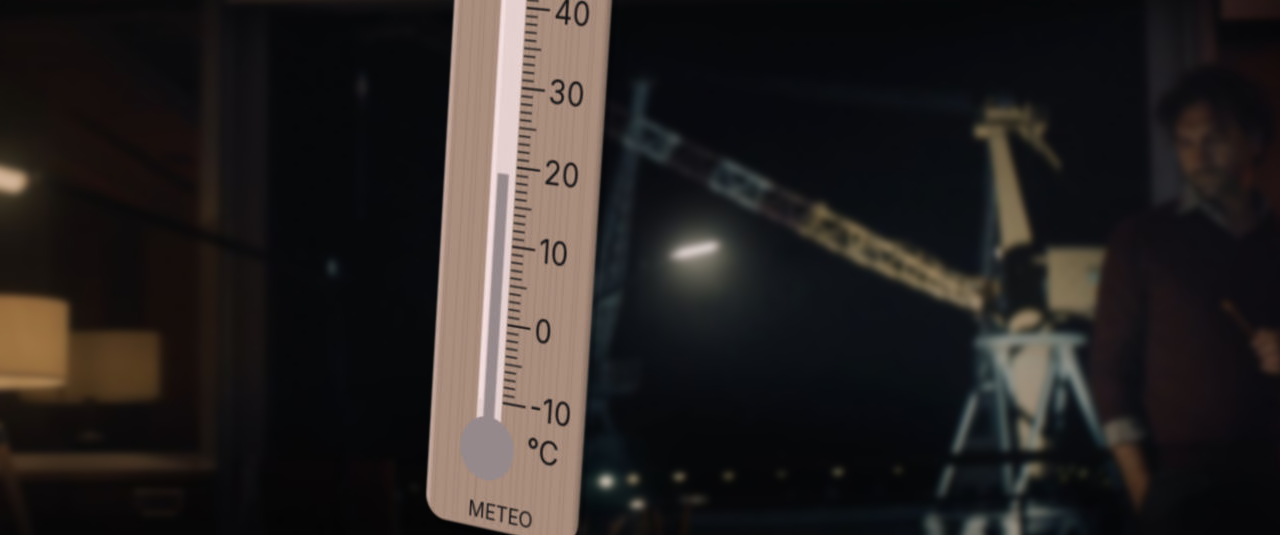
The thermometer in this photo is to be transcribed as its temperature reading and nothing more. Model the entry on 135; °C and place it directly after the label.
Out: 19; °C
